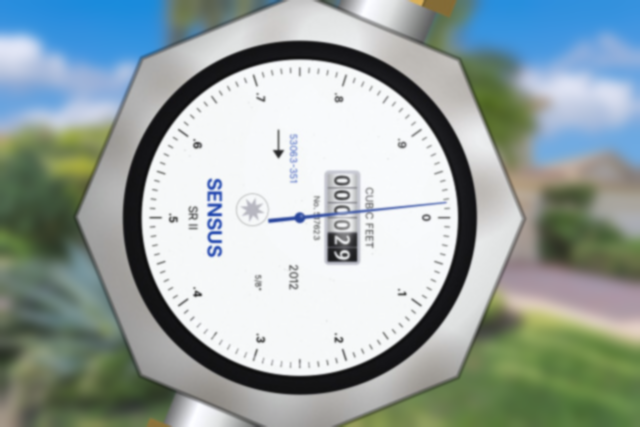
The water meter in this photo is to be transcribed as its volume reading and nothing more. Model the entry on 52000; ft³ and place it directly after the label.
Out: 28.98; ft³
